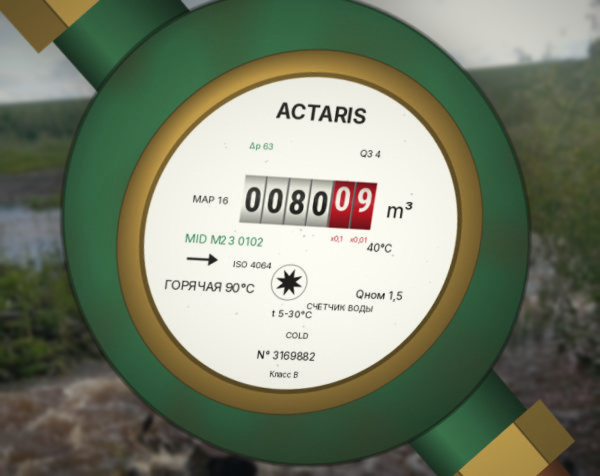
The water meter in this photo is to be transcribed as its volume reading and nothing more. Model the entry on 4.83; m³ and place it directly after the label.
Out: 80.09; m³
